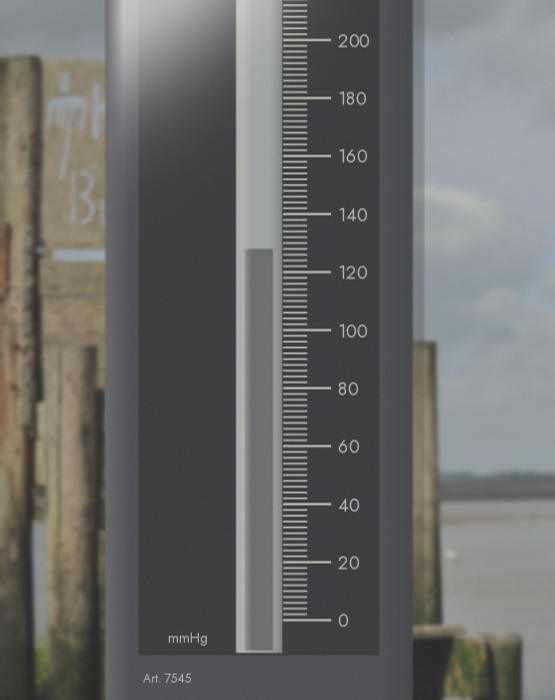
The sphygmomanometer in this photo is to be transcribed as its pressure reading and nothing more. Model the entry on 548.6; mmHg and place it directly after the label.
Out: 128; mmHg
